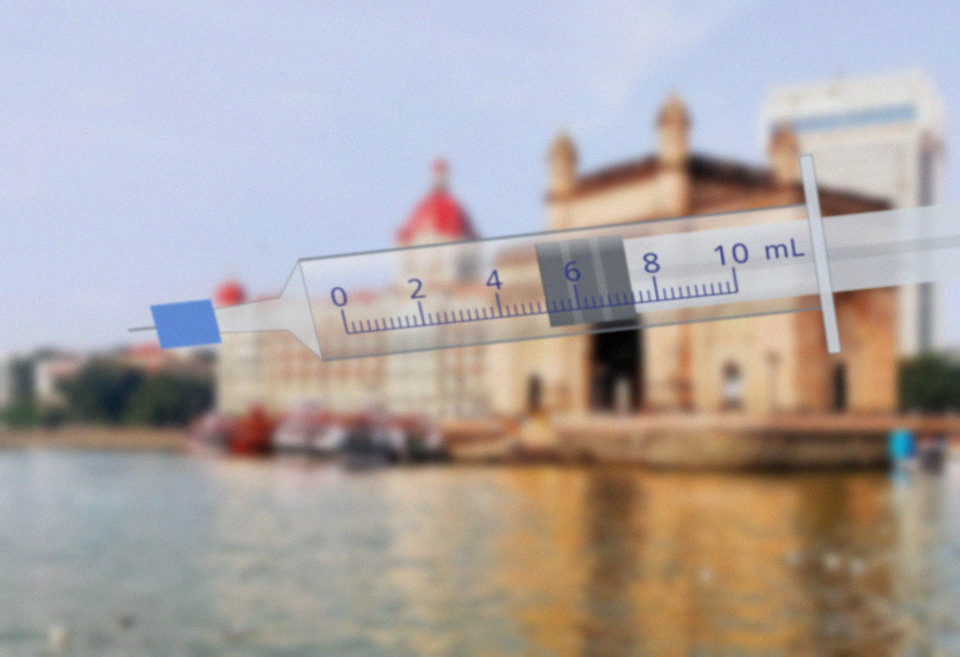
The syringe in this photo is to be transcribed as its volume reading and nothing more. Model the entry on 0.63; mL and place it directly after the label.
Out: 5.2; mL
